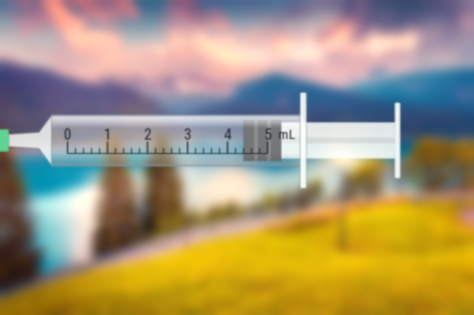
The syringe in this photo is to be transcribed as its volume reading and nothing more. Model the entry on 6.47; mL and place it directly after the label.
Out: 4.4; mL
